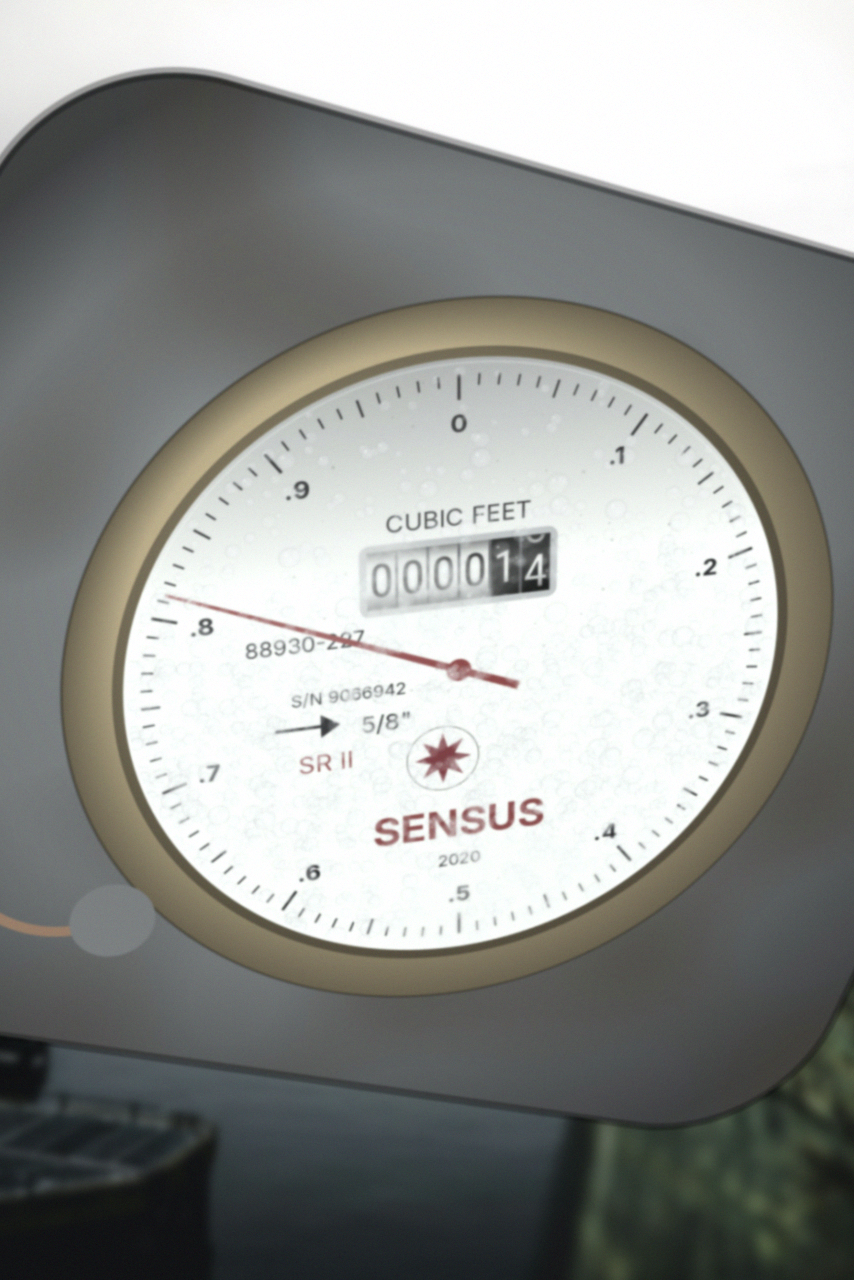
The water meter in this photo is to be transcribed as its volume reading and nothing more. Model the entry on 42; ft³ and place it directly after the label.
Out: 13.81; ft³
